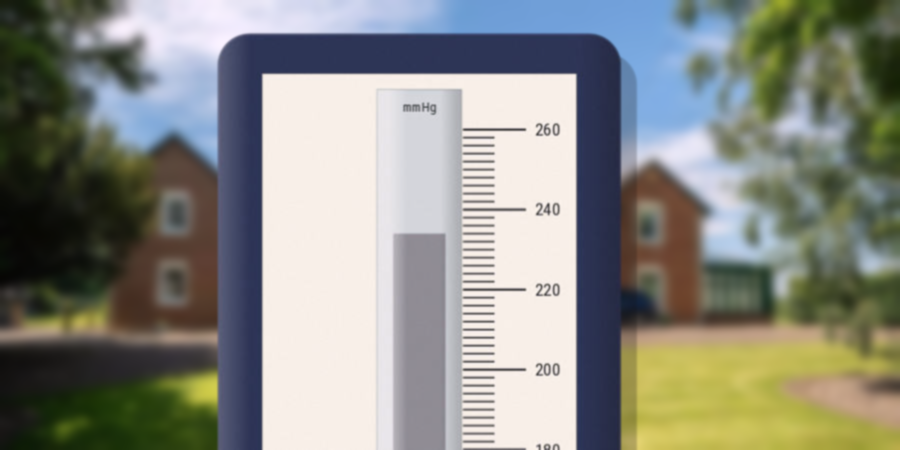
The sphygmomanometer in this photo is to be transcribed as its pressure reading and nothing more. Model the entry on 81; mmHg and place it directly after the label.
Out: 234; mmHg
